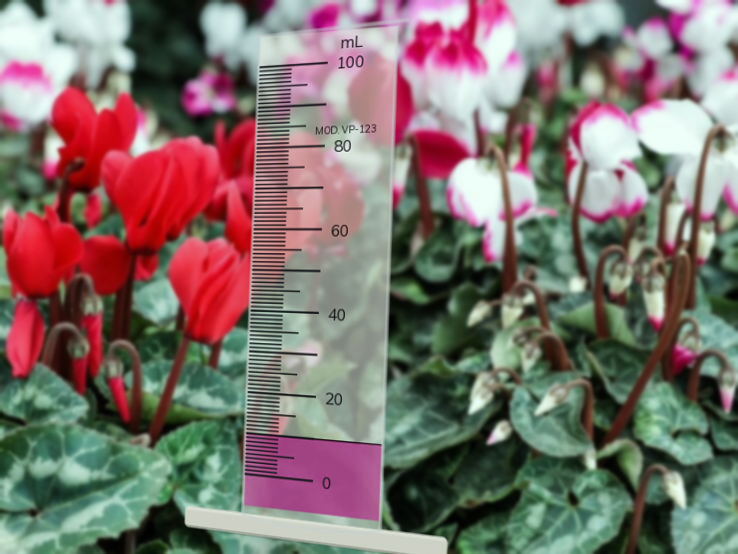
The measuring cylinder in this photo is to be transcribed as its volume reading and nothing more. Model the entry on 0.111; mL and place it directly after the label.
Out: 10; mL
